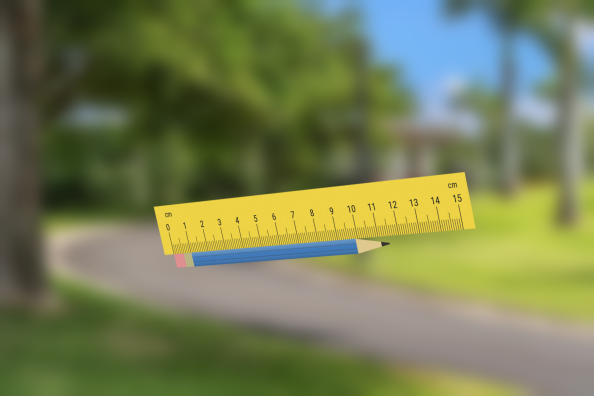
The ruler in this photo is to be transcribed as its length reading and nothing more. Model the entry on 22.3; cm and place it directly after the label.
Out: 11.5; cm
